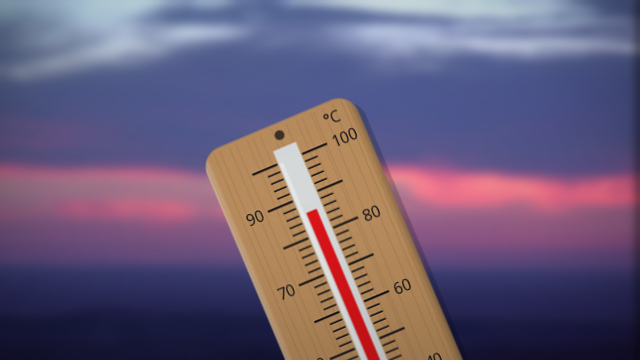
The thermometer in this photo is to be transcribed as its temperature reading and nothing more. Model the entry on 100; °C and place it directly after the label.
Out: 86; °C
